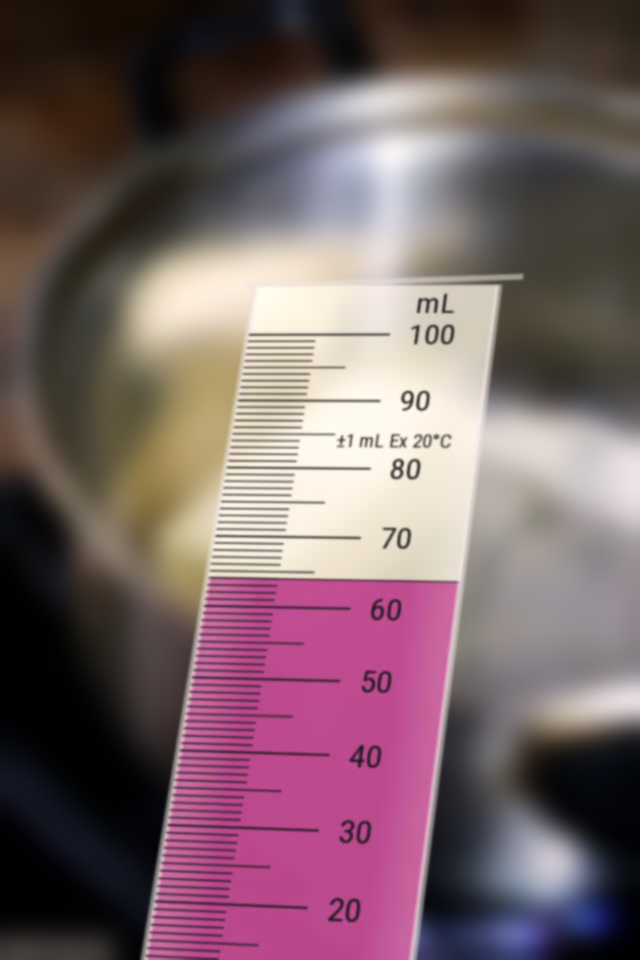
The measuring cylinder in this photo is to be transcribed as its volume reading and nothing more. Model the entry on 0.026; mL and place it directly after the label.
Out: 64; mL
